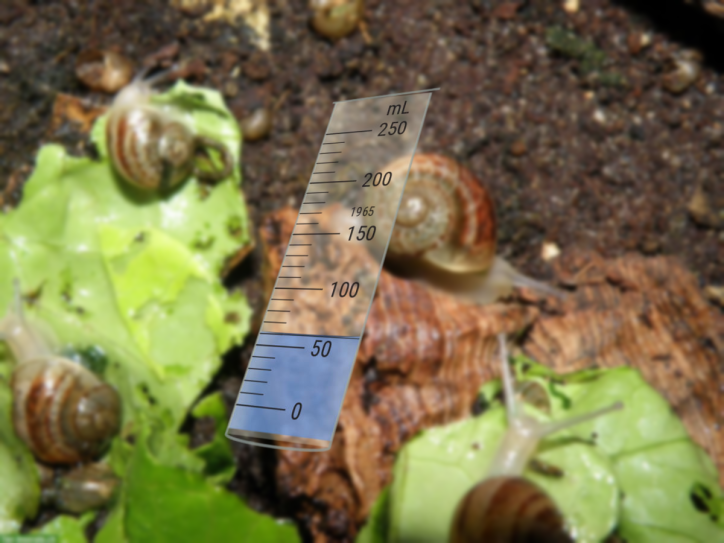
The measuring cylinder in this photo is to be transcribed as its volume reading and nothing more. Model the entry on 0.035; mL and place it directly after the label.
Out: 60; mL
